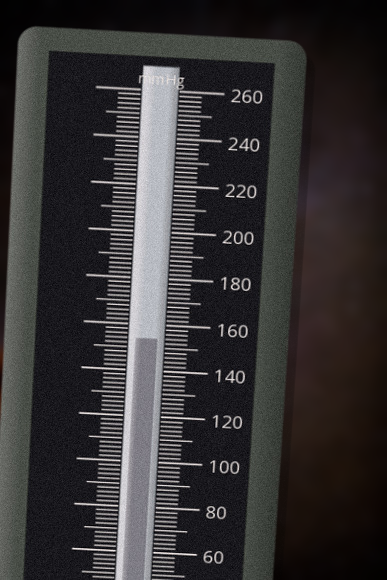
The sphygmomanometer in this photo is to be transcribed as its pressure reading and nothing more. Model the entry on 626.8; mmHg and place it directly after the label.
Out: 154; mmHg
